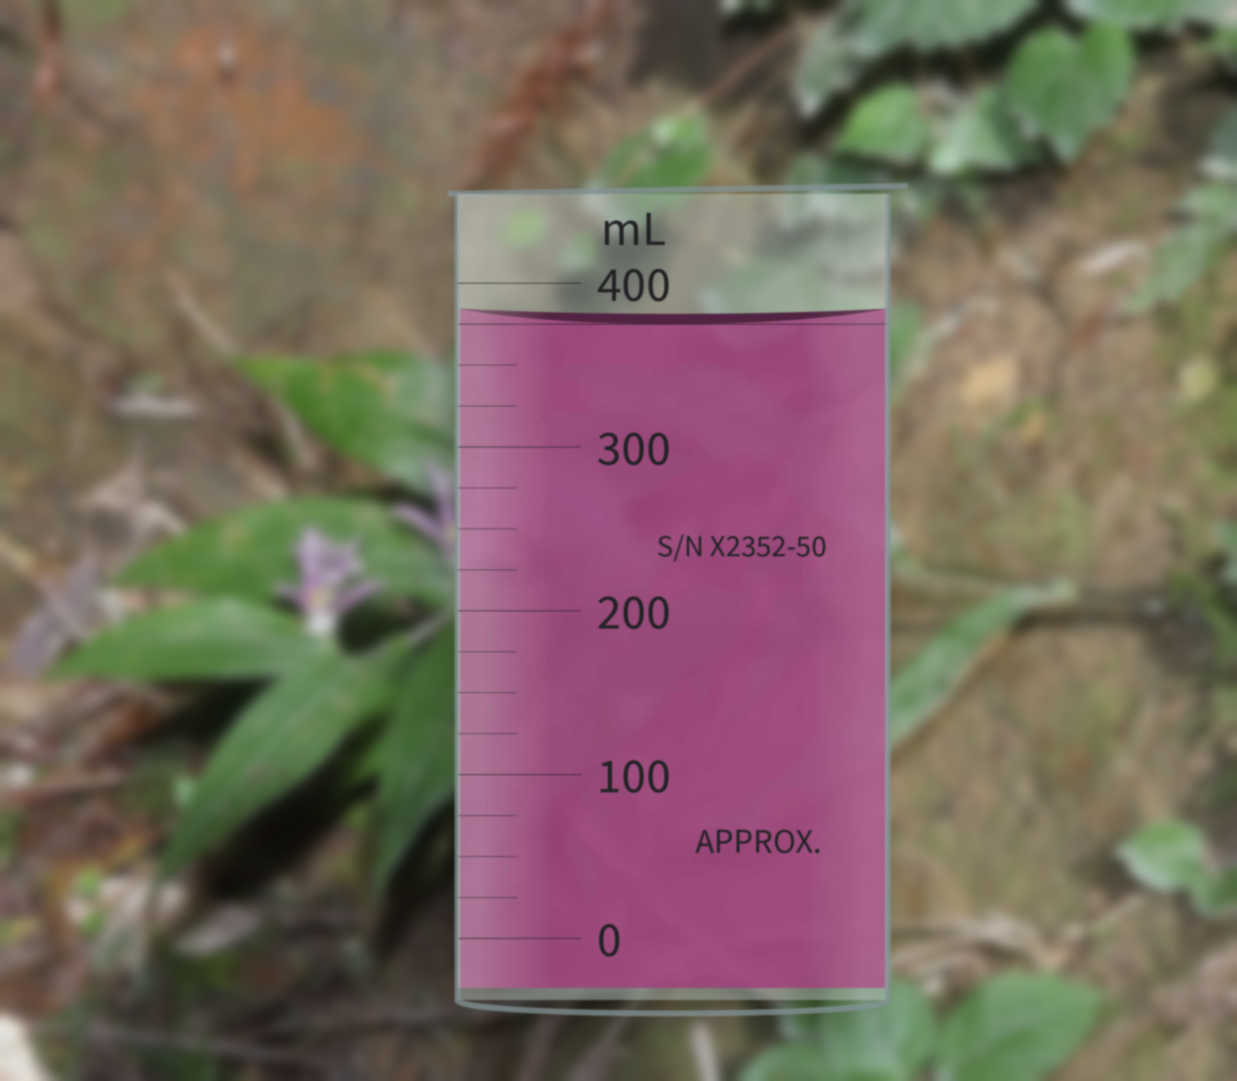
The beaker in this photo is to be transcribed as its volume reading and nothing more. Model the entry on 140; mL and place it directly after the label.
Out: 375; mL
